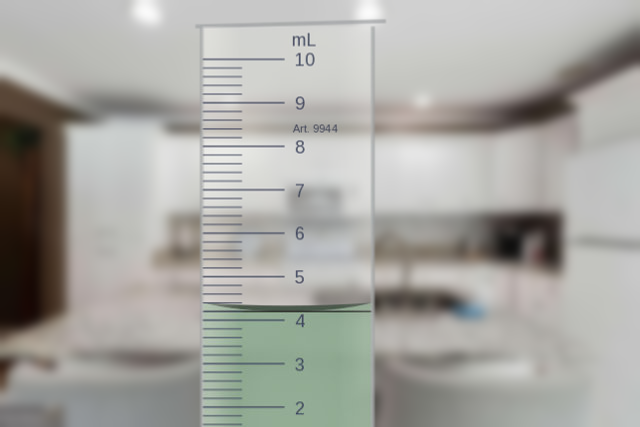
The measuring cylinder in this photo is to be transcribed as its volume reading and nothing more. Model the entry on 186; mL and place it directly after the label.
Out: 4.2; mL
